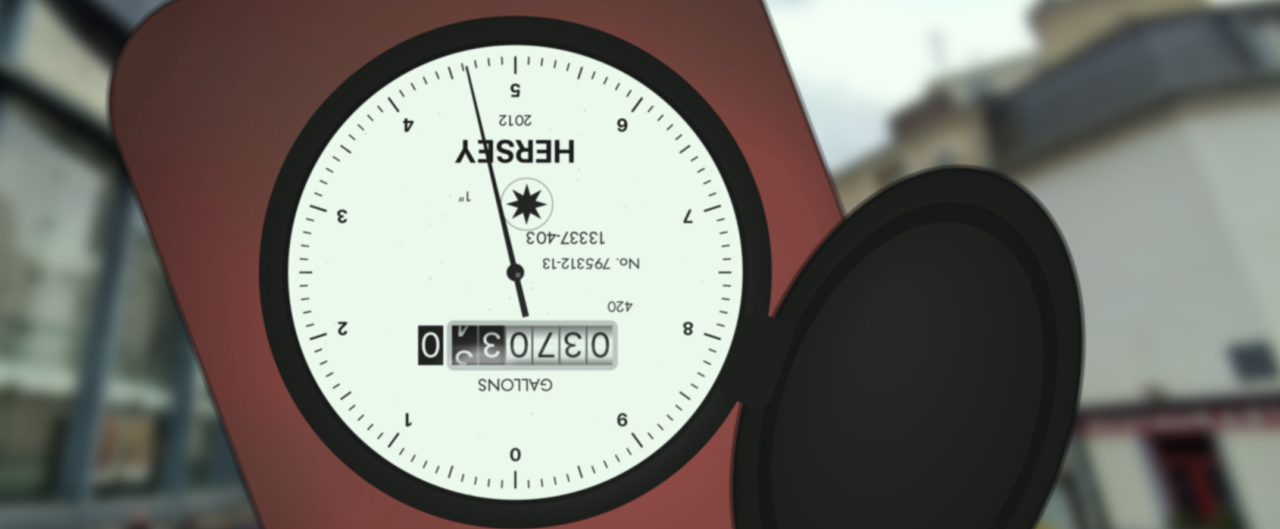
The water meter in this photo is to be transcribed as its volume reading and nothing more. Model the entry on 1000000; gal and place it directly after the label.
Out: 370334.6; gal
